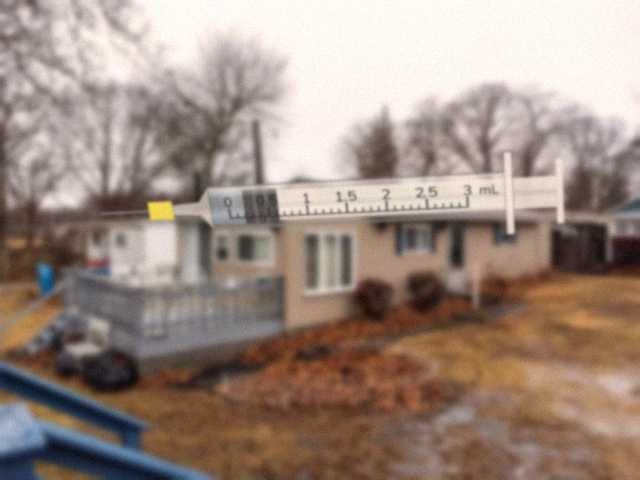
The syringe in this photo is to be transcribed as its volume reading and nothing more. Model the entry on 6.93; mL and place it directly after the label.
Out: 0.2; mL
